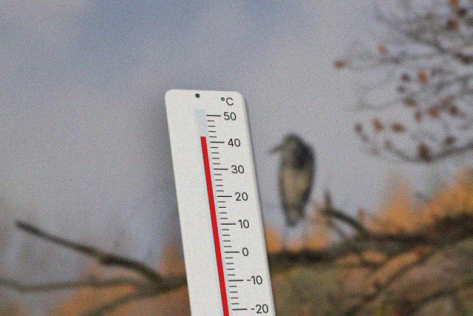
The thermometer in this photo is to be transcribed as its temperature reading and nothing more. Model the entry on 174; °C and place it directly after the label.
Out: 42; °C
